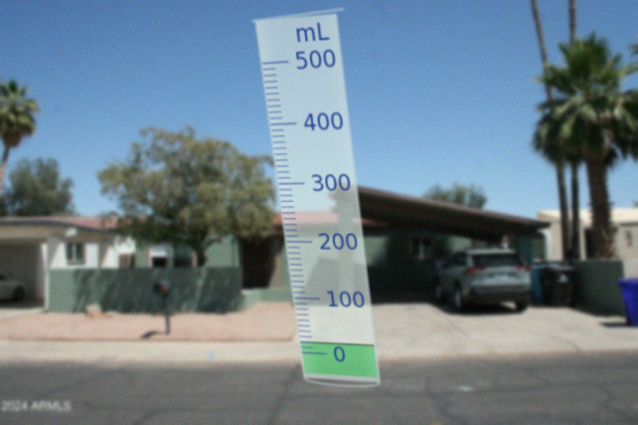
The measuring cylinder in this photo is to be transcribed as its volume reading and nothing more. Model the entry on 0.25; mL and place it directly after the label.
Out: 20; mL
